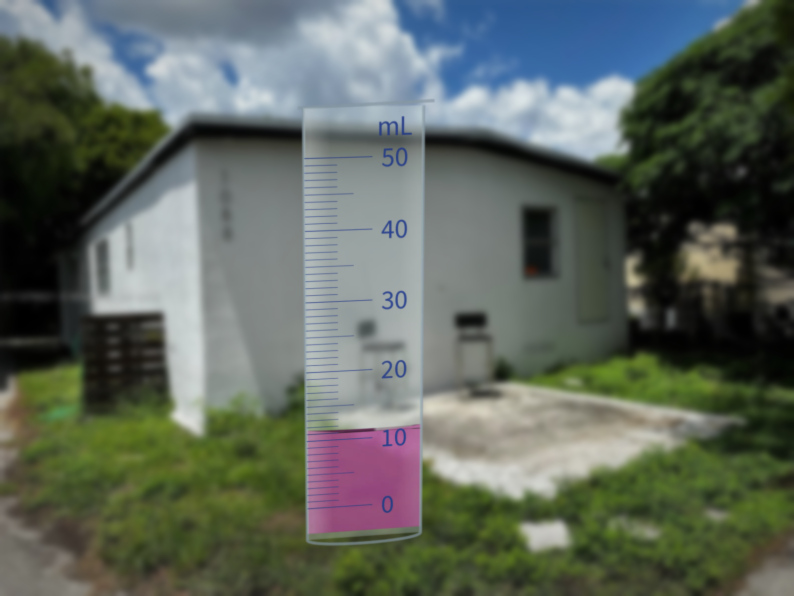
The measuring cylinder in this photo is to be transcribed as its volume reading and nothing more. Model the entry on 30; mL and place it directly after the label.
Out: 11; mL
